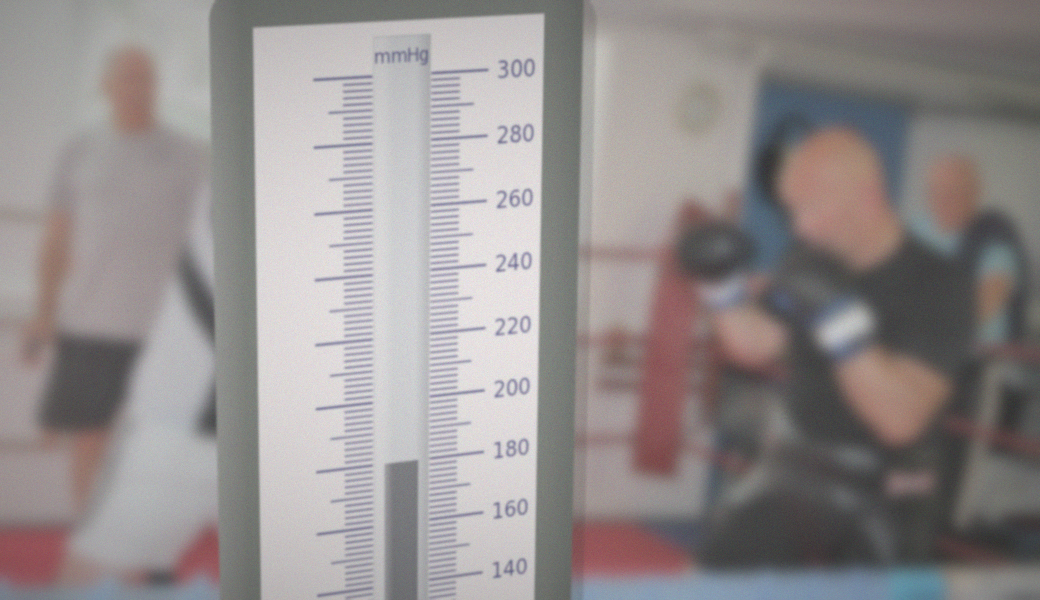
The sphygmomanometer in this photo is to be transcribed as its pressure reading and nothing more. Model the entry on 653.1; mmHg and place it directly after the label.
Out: 180; mmHg
